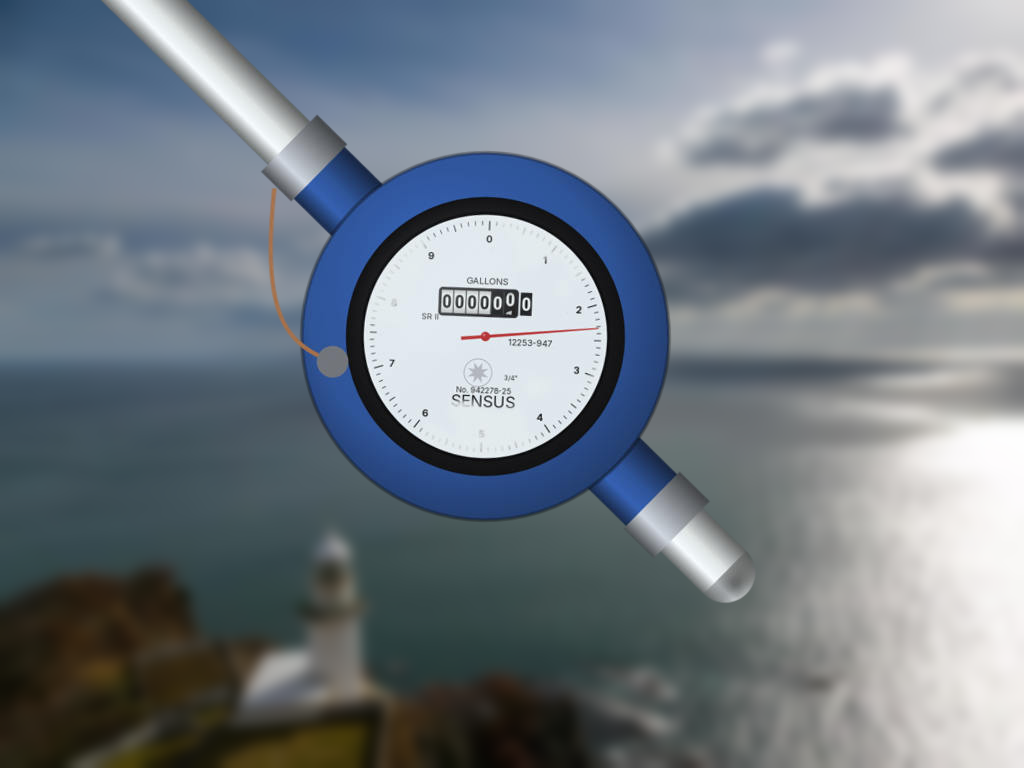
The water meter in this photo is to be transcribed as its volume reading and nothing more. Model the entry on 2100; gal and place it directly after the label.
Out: 2.3; gal
